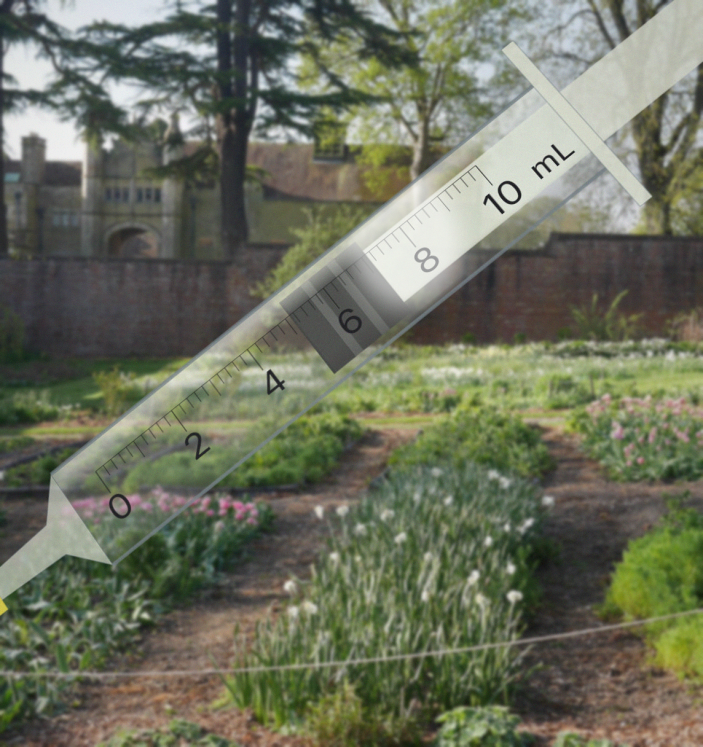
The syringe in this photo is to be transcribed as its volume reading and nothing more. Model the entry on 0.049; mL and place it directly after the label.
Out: 5.1; mL
